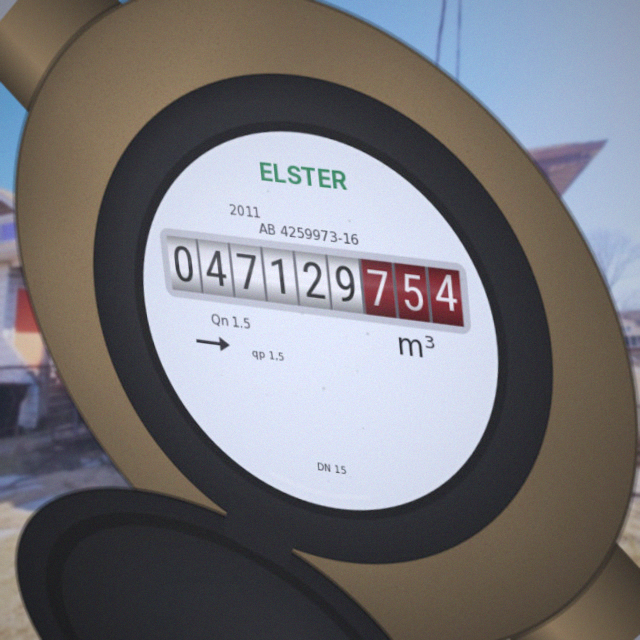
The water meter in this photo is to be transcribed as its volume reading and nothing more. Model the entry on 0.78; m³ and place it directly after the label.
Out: 47129.754; m³
